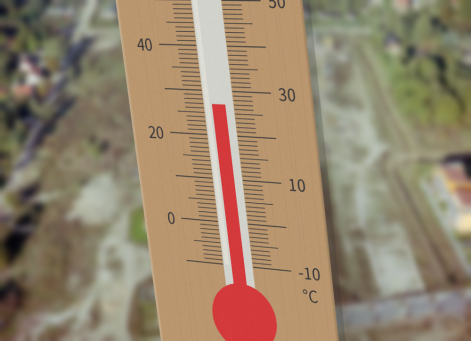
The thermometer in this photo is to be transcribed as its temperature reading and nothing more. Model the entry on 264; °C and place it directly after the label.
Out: 27; °C
